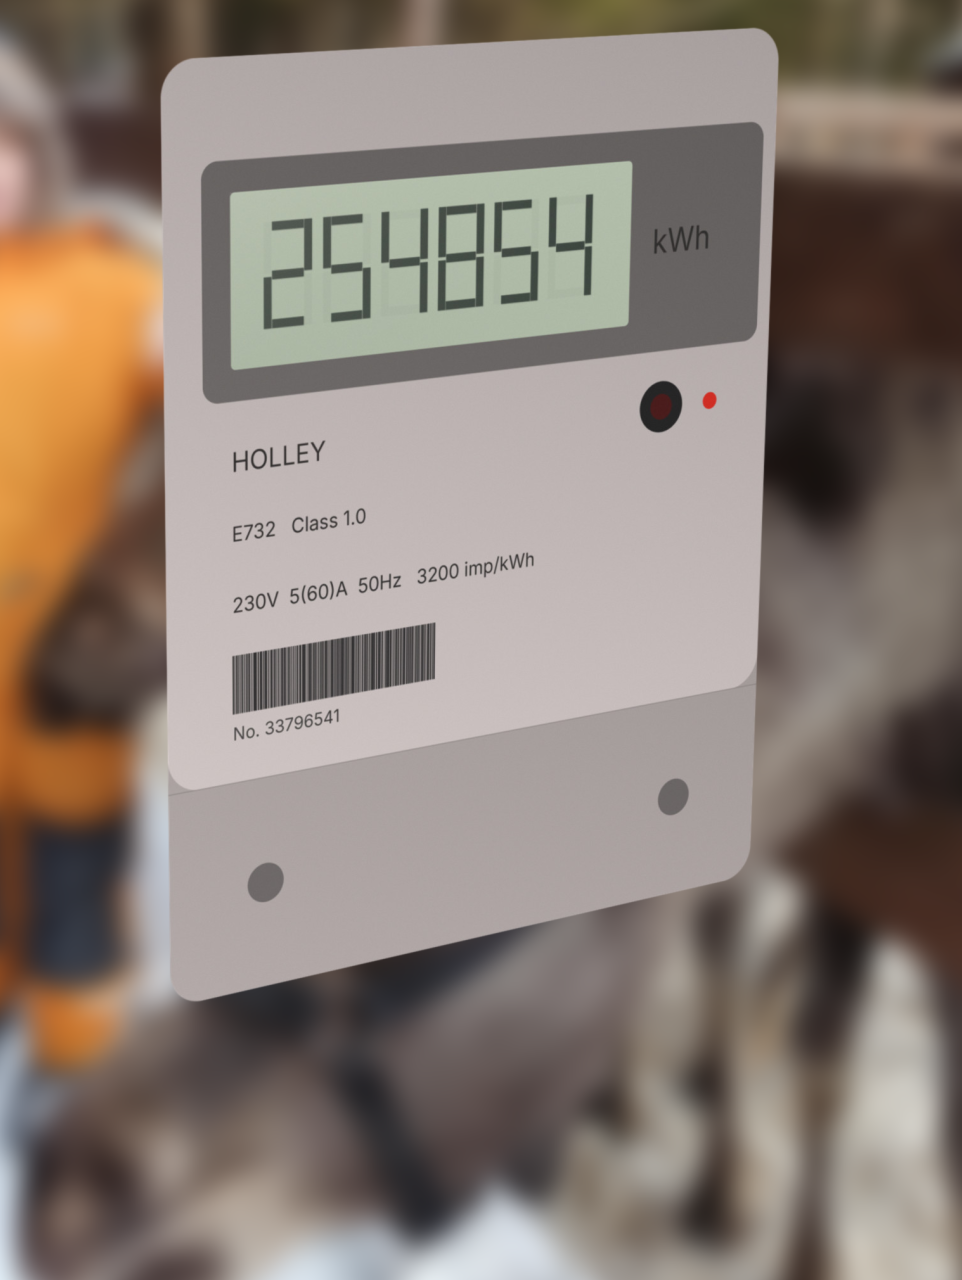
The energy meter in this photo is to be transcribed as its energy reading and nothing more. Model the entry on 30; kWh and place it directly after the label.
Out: 254854; kWh
